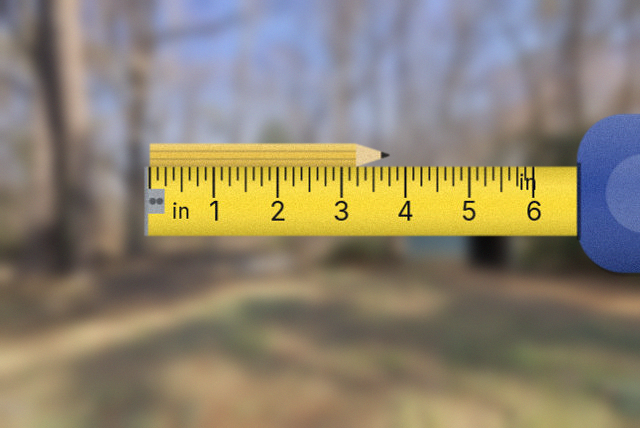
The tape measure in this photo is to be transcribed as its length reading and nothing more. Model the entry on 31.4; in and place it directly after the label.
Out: 3.75; in
